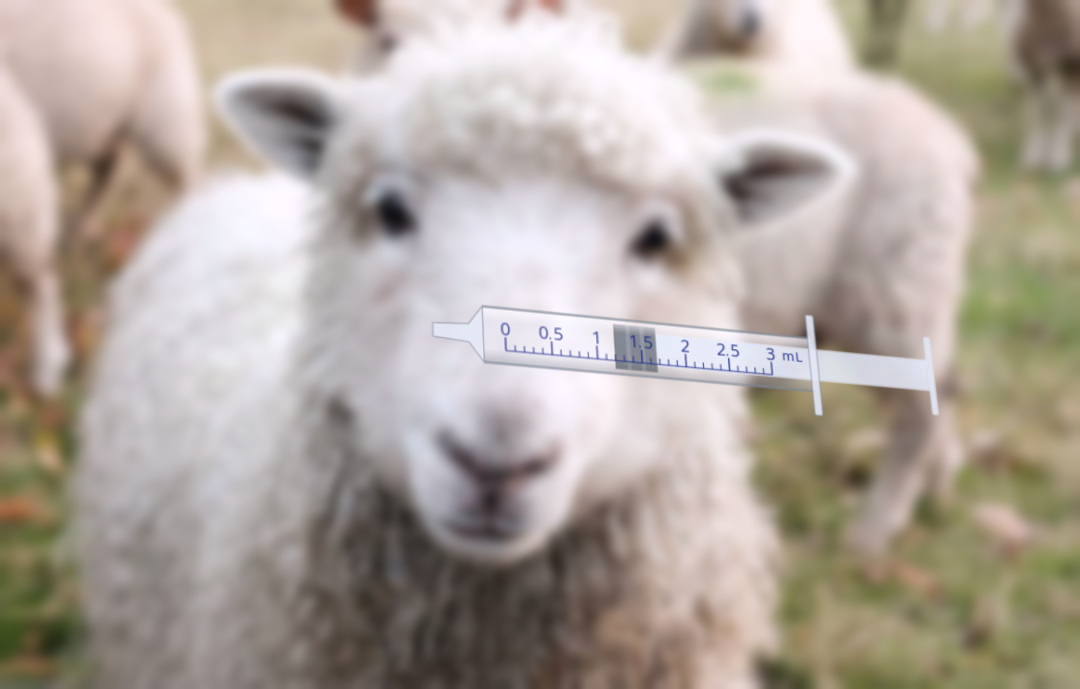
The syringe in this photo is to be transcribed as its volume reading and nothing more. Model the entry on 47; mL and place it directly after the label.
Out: 1.2; mL
